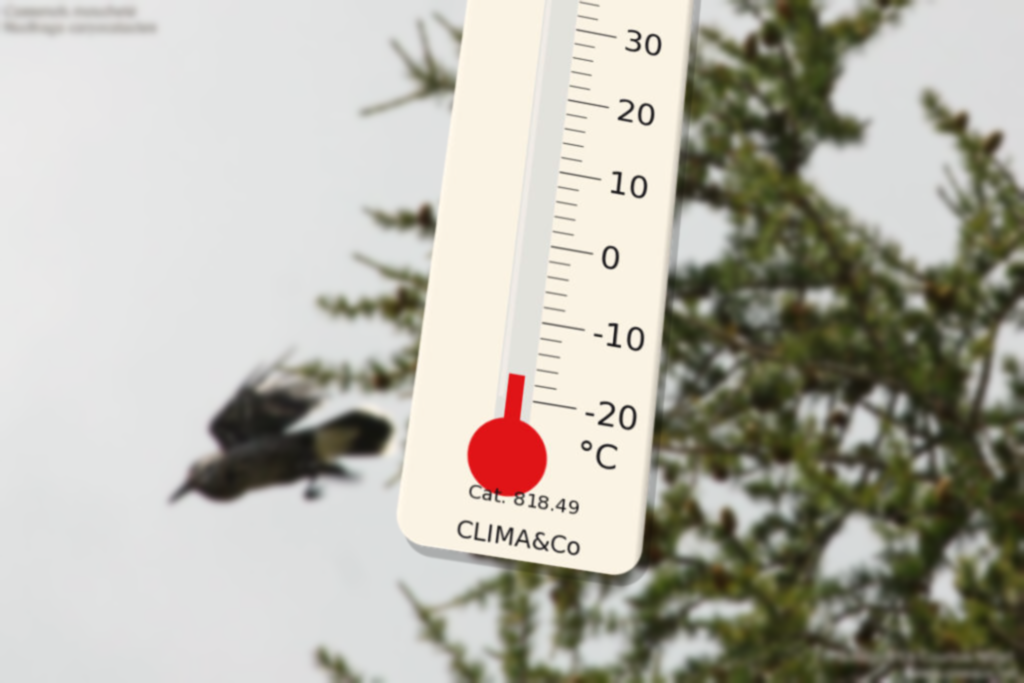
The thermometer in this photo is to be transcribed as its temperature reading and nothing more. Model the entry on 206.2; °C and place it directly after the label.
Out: -17; °C
